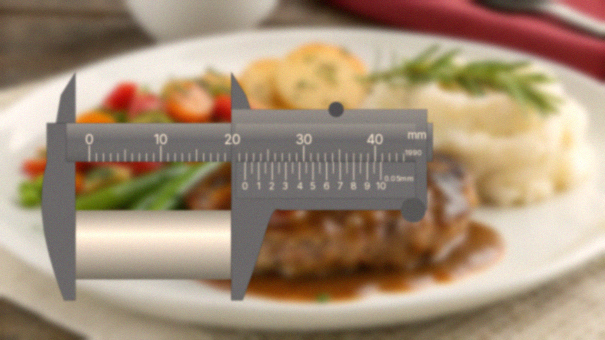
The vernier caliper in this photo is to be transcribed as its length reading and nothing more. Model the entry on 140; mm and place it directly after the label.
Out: 21.8; mm
